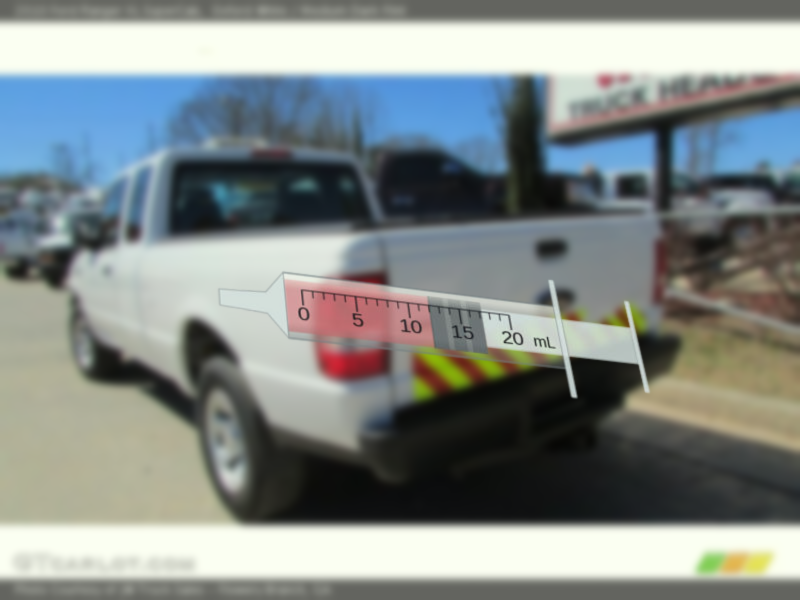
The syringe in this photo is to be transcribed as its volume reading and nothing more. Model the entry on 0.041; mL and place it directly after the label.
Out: 12; mL
